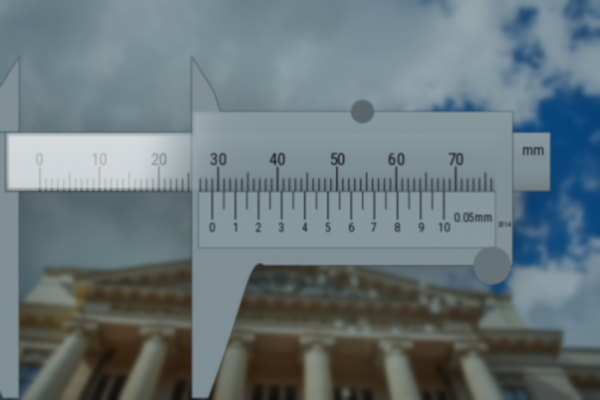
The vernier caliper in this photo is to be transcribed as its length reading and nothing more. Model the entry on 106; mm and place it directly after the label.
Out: 29.0; mm
